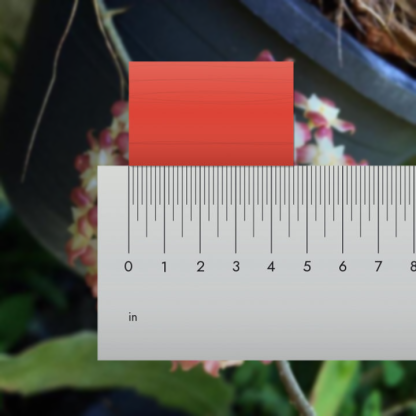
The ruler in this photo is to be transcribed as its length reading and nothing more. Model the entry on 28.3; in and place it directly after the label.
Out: 4.625; in
